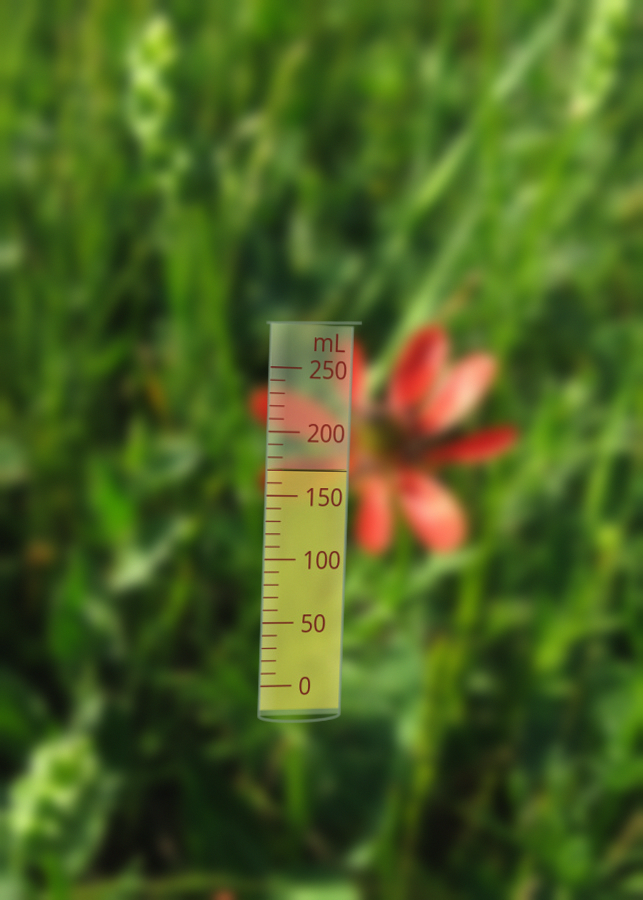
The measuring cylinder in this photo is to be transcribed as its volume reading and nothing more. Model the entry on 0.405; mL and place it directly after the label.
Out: 170; mL
